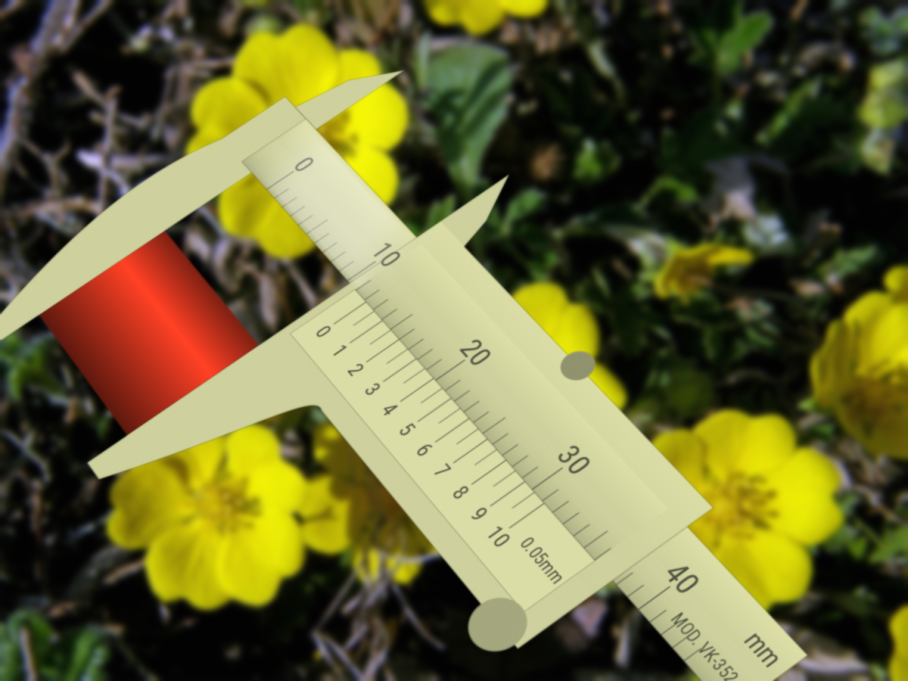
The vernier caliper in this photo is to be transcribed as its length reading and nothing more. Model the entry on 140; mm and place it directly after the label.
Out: 12.2; mm
